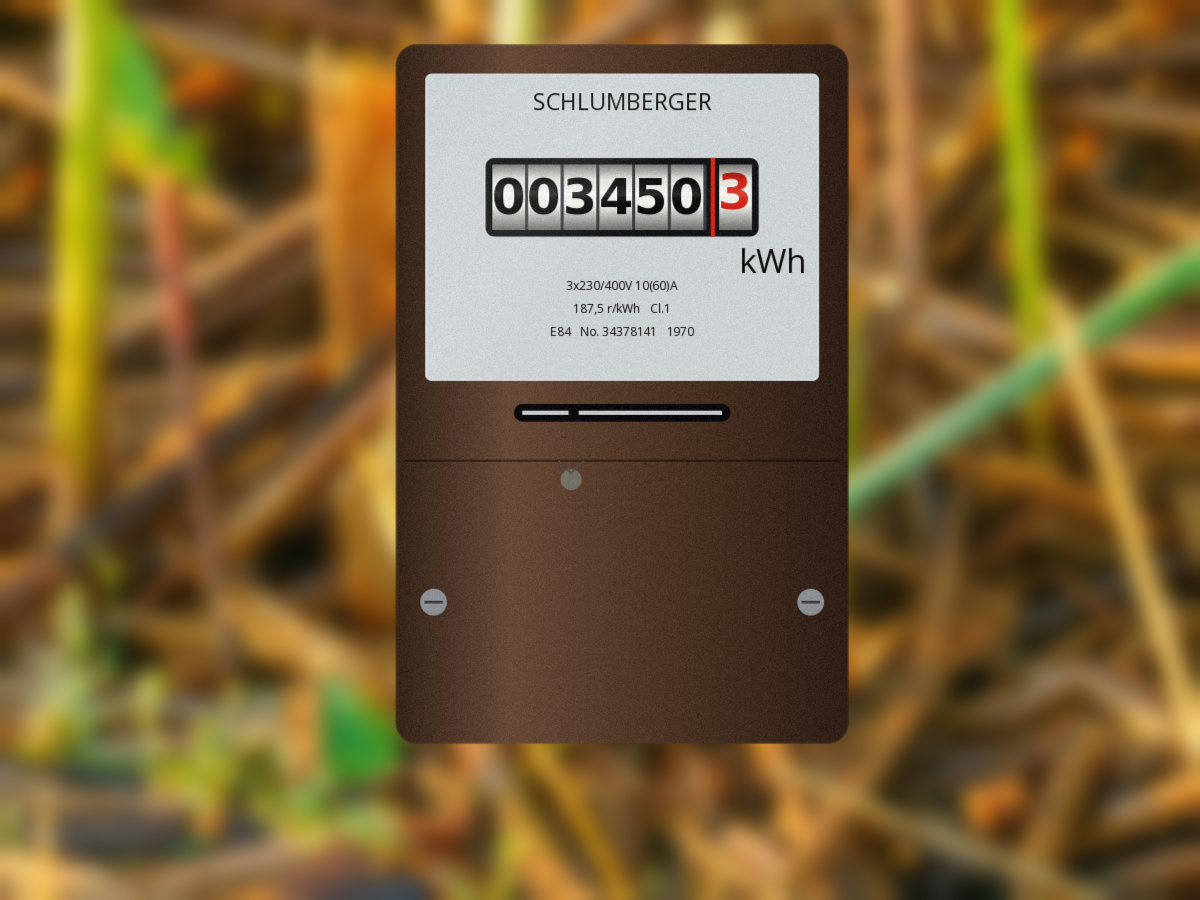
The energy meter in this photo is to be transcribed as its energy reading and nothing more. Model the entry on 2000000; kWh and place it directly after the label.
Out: 3450.3; kWh
